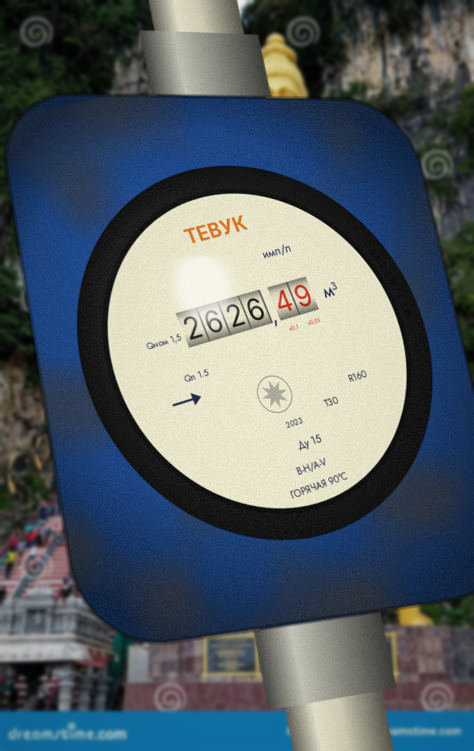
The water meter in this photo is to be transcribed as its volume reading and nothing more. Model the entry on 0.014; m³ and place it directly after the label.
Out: 2626.49; m³
